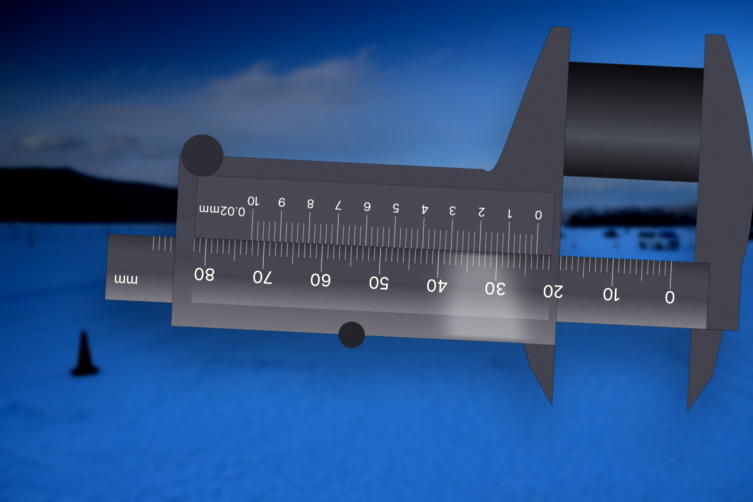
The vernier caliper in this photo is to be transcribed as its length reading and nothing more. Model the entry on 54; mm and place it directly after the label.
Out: 23.2; mm
